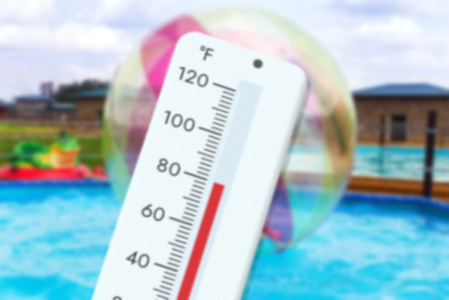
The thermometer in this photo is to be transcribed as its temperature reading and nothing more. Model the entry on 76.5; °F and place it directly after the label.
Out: 80; °F
